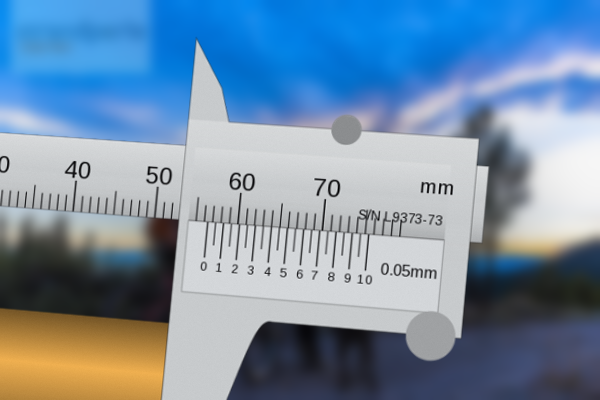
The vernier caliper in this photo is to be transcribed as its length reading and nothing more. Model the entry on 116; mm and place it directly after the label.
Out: 56.4; mm
